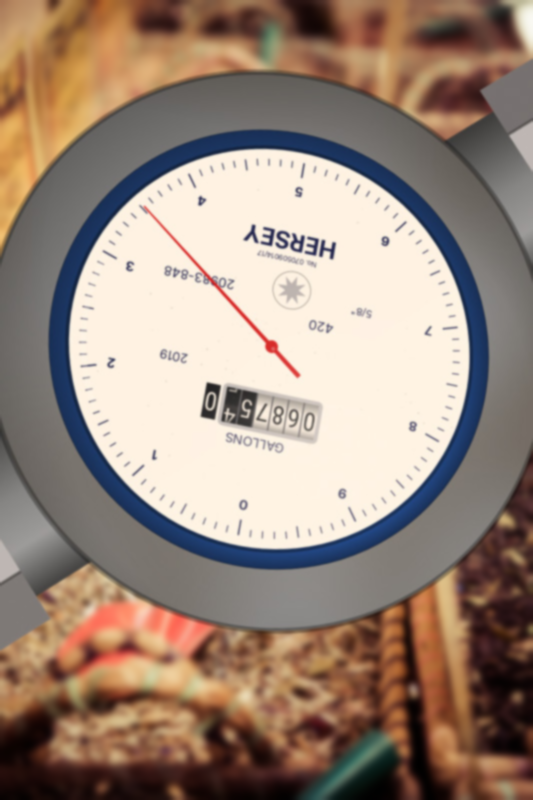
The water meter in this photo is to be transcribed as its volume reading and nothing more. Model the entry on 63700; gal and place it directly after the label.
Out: 687543.5; gal
